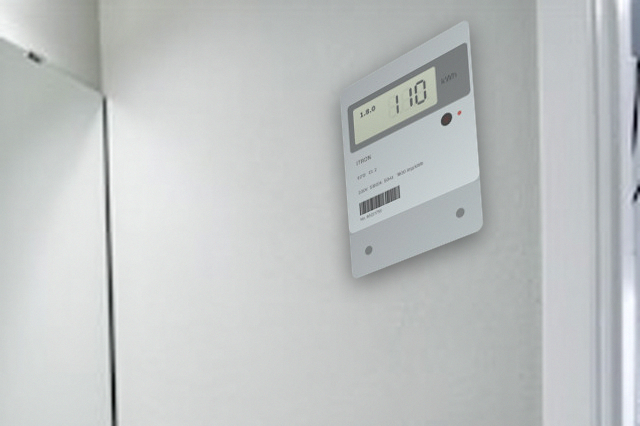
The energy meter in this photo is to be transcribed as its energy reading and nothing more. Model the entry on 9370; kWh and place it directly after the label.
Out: 110; kWh
